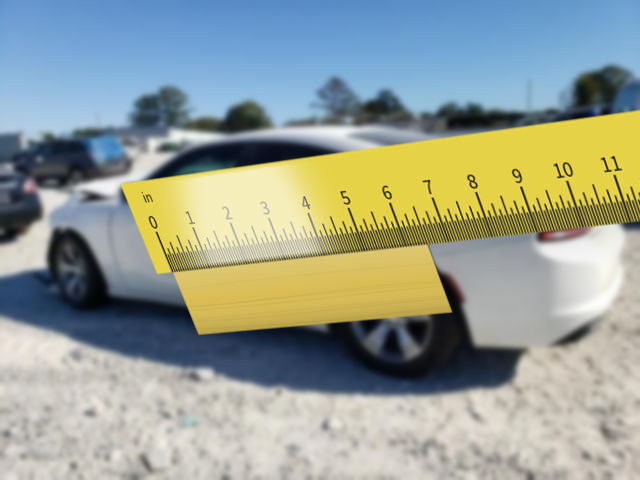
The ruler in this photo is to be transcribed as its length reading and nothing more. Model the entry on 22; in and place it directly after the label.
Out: 6.5; in
